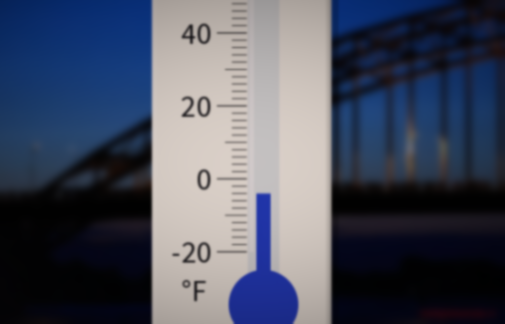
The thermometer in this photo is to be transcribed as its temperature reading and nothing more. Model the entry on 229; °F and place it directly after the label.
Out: -4; °F
